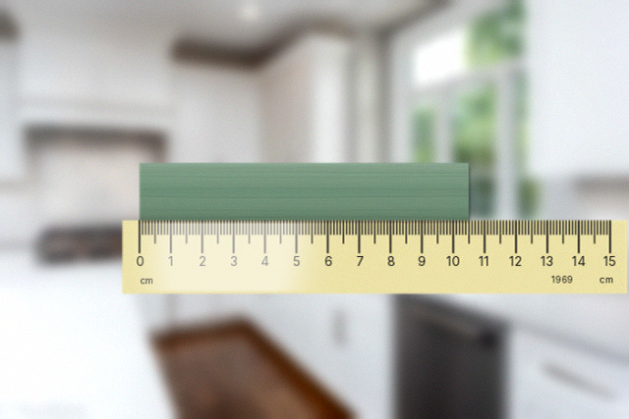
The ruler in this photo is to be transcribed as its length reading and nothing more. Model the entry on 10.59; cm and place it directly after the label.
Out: 10.5; cm
